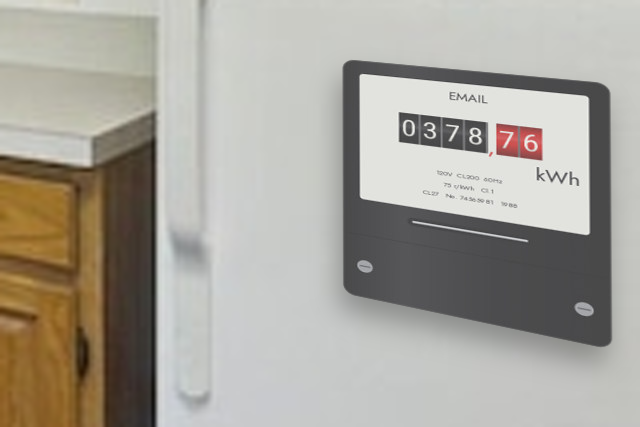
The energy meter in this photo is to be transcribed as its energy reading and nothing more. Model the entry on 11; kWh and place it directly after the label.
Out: 378.76; kWh
